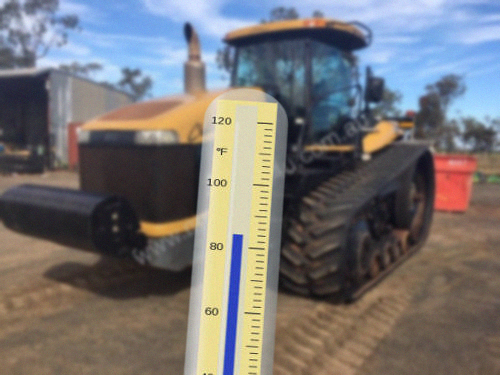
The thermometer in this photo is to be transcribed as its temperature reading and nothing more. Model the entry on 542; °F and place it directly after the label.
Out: 84; °F
